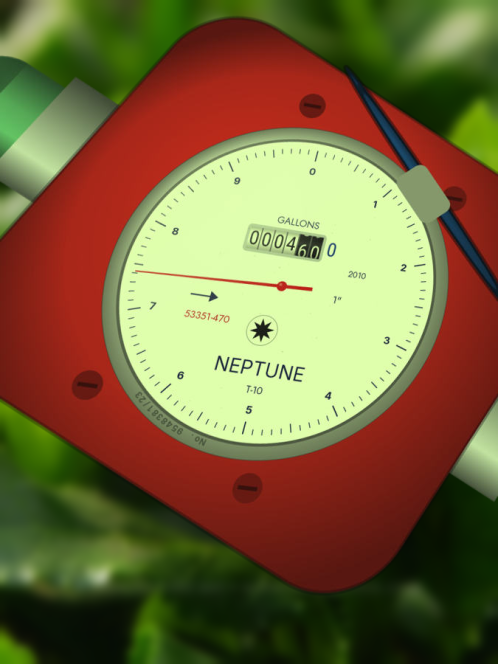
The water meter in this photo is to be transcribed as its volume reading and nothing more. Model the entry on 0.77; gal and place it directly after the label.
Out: 4597.4; gal
